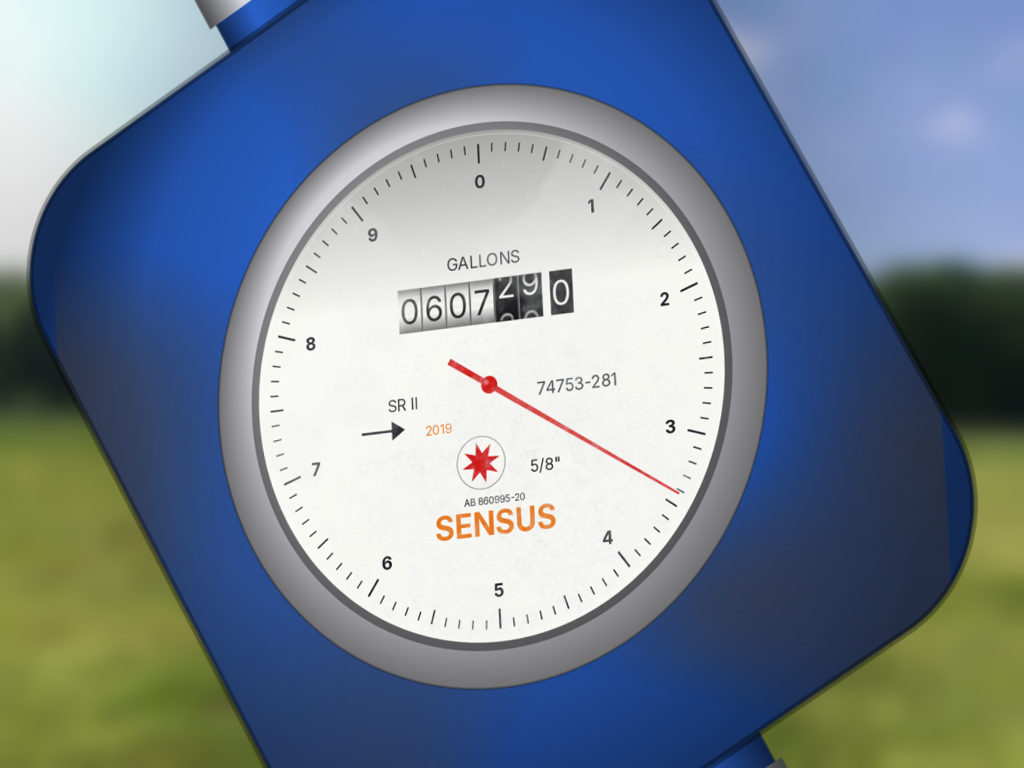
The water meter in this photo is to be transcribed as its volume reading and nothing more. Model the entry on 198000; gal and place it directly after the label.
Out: 607293.4; gal
